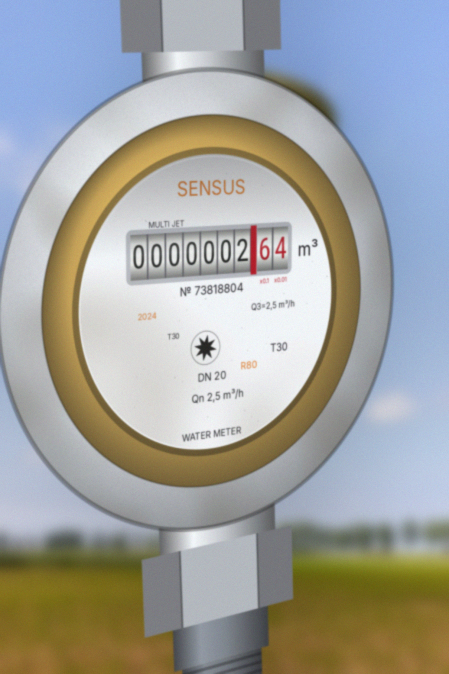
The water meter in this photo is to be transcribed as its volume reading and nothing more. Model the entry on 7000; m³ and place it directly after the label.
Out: 2.64; m³
